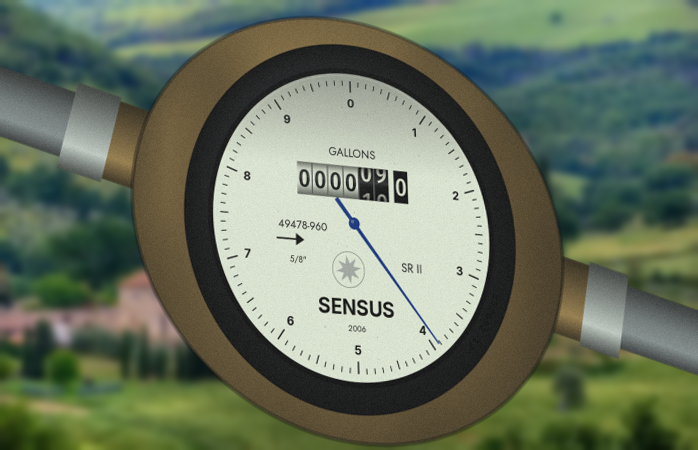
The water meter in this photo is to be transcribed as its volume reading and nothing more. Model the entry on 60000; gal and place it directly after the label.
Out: 93.9; gal
